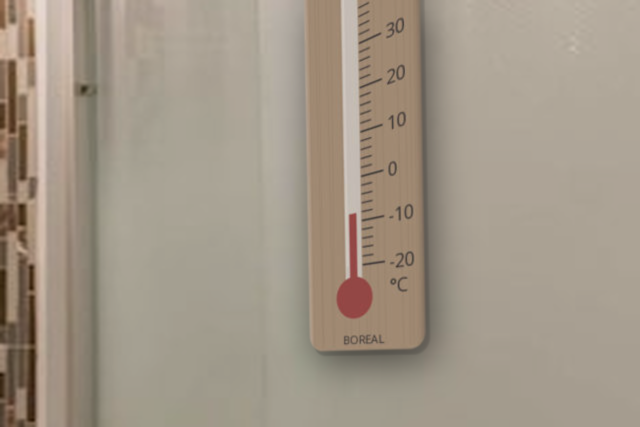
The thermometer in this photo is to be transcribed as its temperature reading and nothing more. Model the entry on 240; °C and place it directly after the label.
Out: -8; °C
